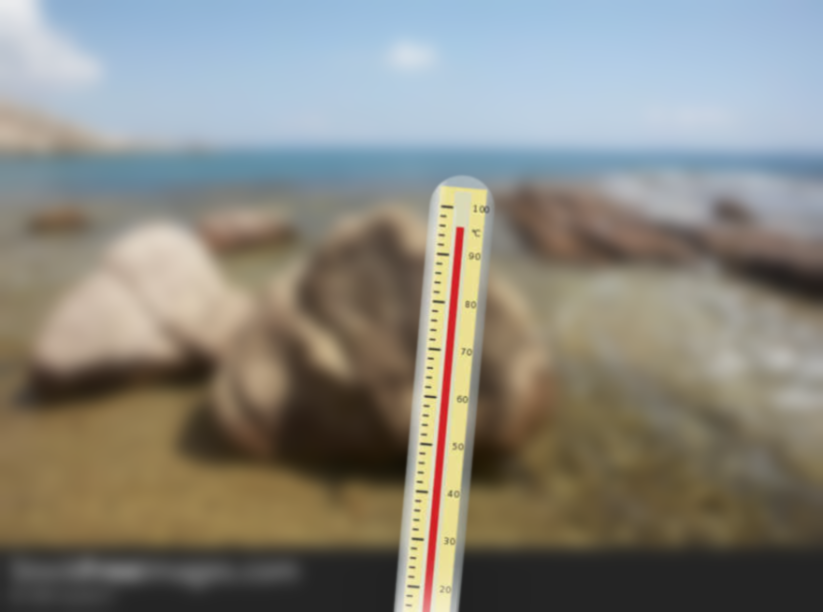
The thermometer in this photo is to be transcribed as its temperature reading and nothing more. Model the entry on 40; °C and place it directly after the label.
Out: 96; °C
